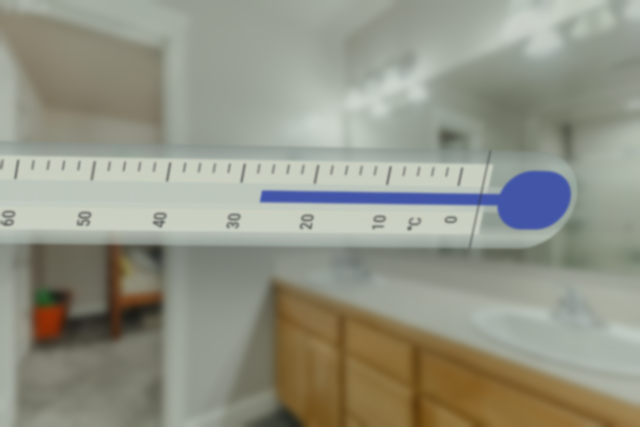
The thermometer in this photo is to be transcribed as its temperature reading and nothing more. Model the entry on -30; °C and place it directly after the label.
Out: 27; °C
